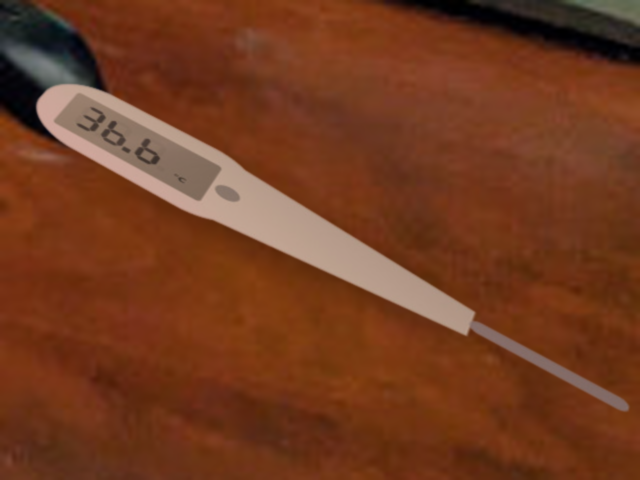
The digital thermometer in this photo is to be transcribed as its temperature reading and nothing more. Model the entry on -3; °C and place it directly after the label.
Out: 36.6; °C
